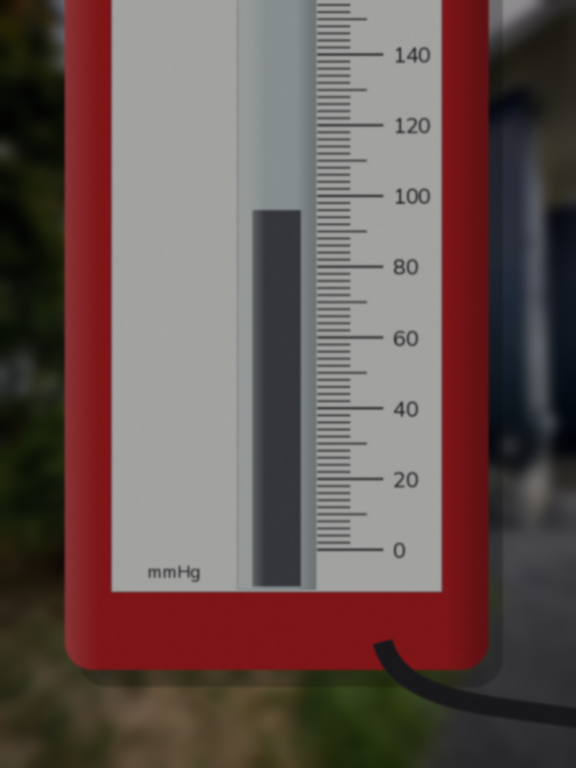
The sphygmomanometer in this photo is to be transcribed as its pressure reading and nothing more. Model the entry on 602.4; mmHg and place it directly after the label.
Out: 96; mmHg
